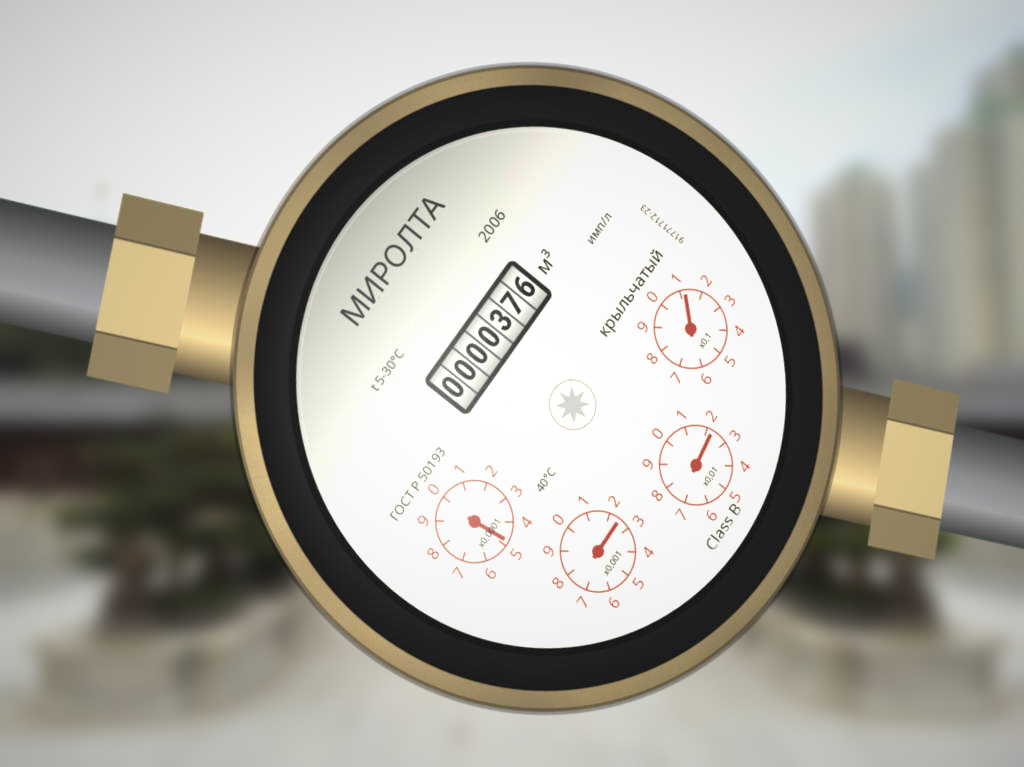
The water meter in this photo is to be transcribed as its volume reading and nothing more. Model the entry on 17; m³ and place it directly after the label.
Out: 376.1224; m³
